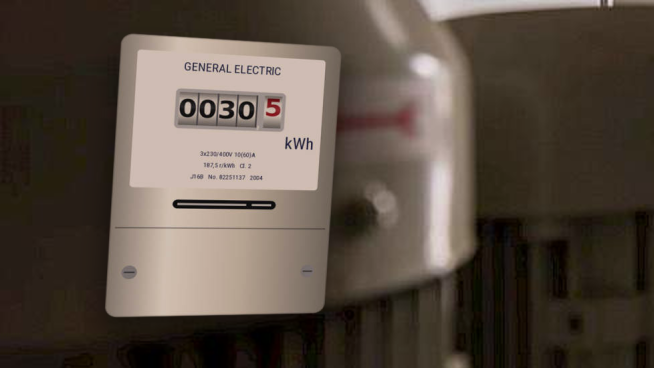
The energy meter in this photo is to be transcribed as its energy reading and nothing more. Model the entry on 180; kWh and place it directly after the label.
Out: 30.5; kWh
